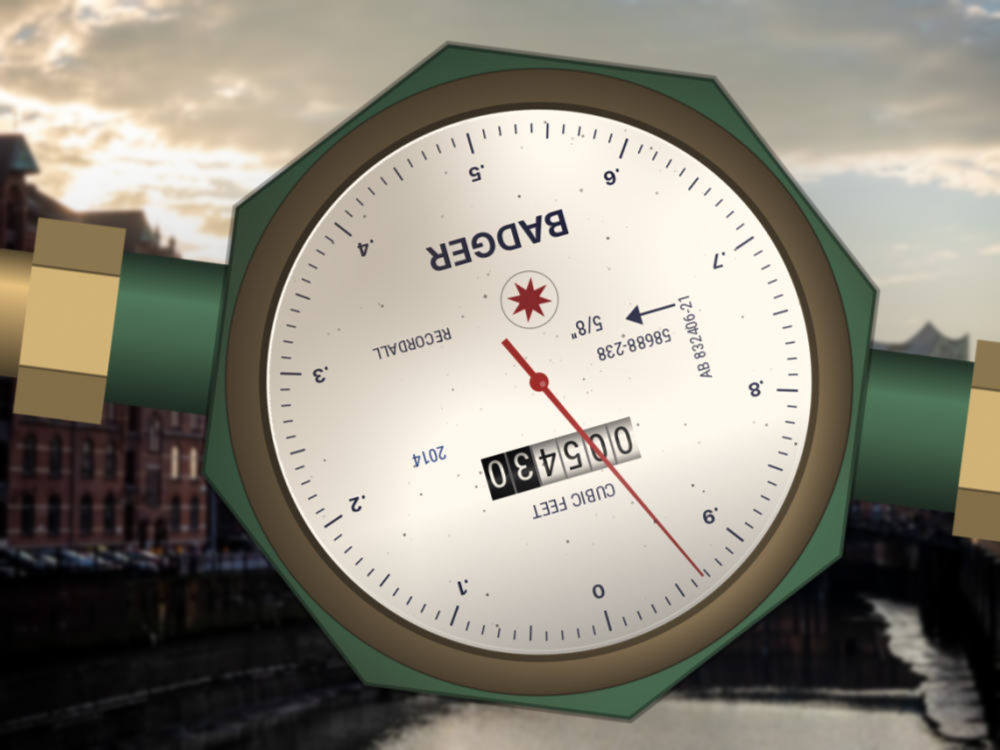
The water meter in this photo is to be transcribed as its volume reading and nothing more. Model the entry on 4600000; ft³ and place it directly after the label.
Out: 5429.93; ft³
